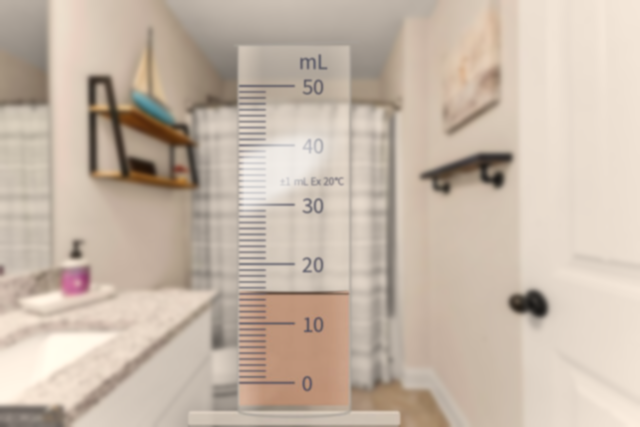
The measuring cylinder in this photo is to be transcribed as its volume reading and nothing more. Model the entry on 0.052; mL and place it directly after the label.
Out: 15; mL
